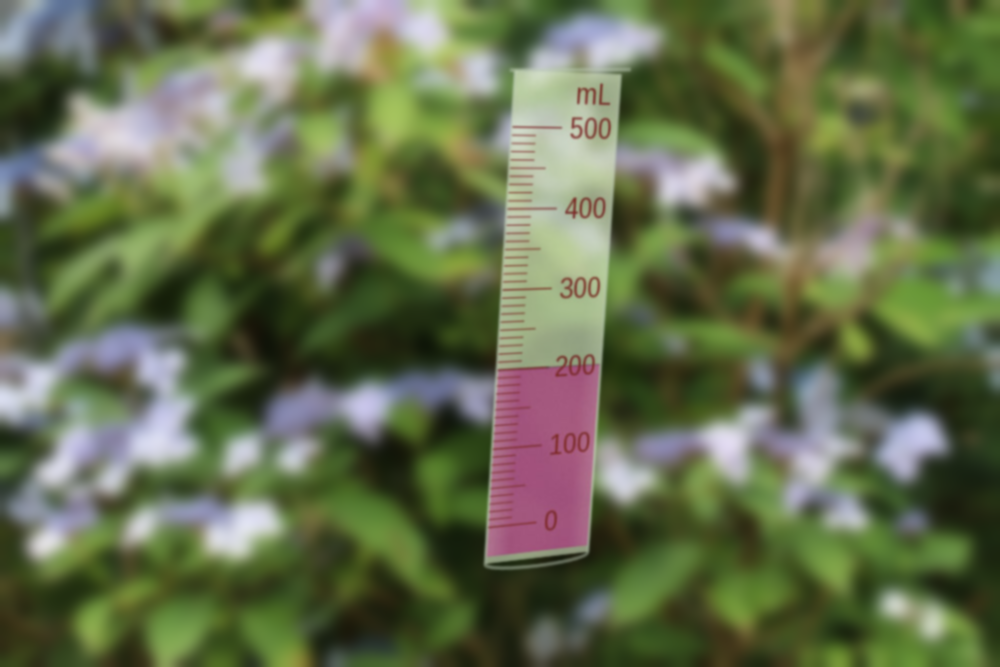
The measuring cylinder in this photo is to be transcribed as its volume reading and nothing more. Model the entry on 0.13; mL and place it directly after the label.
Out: 200; mL
